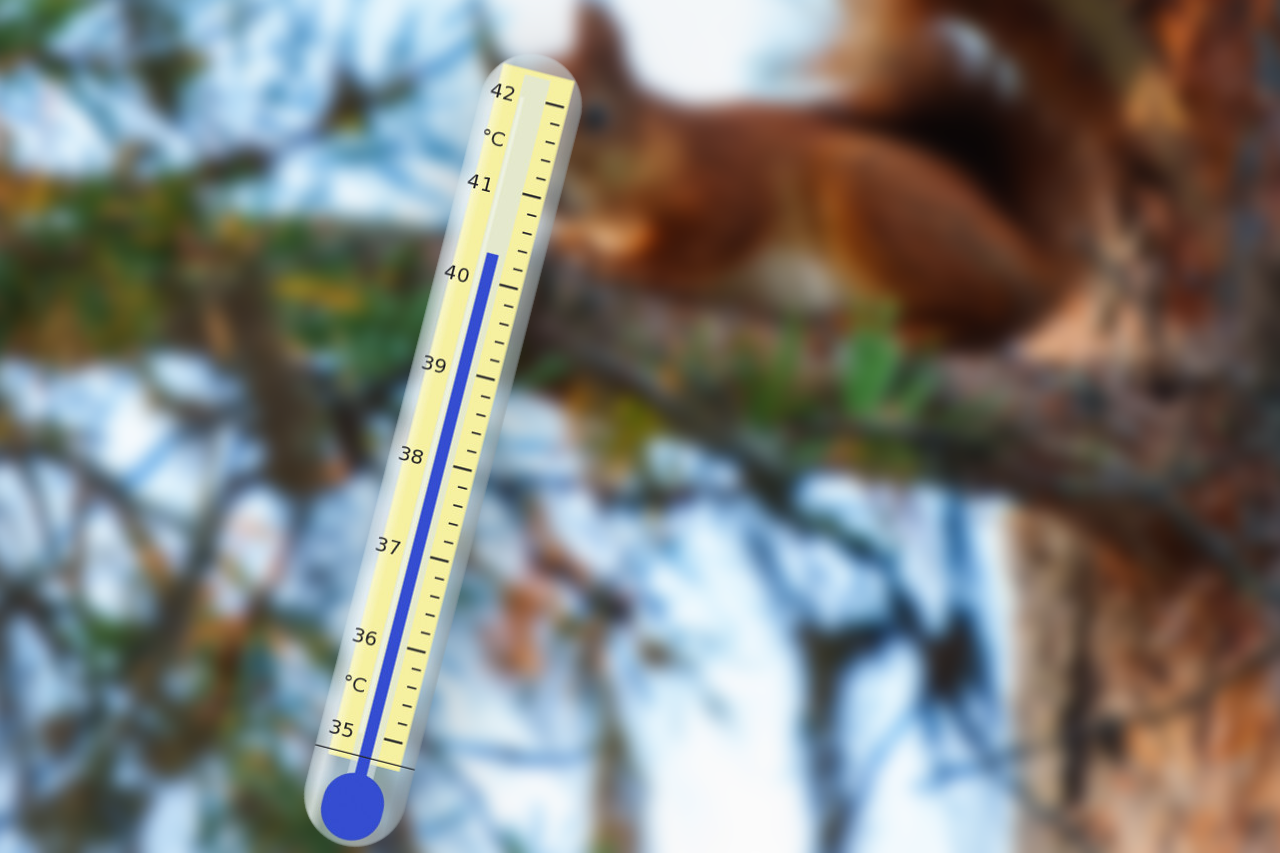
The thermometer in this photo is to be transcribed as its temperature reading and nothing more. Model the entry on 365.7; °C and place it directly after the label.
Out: 40.3; °C
